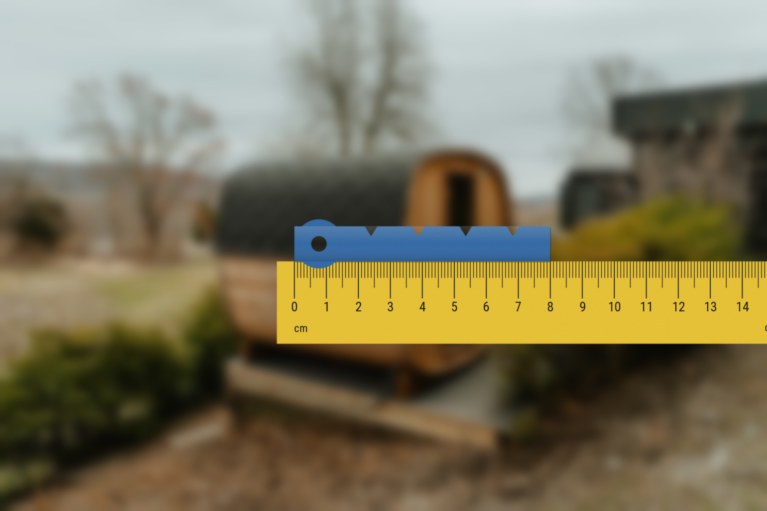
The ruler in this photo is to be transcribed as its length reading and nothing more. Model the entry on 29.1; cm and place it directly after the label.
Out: 8; cm
